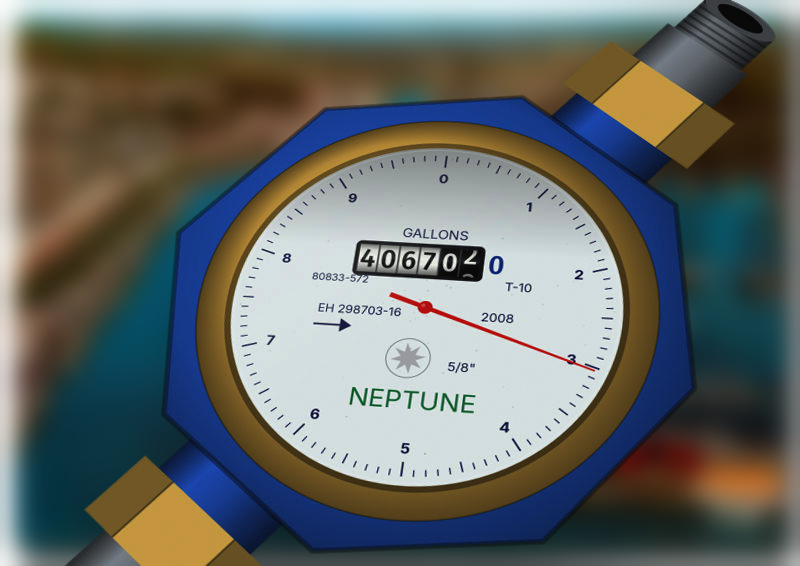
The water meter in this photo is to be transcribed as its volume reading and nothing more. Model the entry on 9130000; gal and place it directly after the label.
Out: 4067023.0; gal
